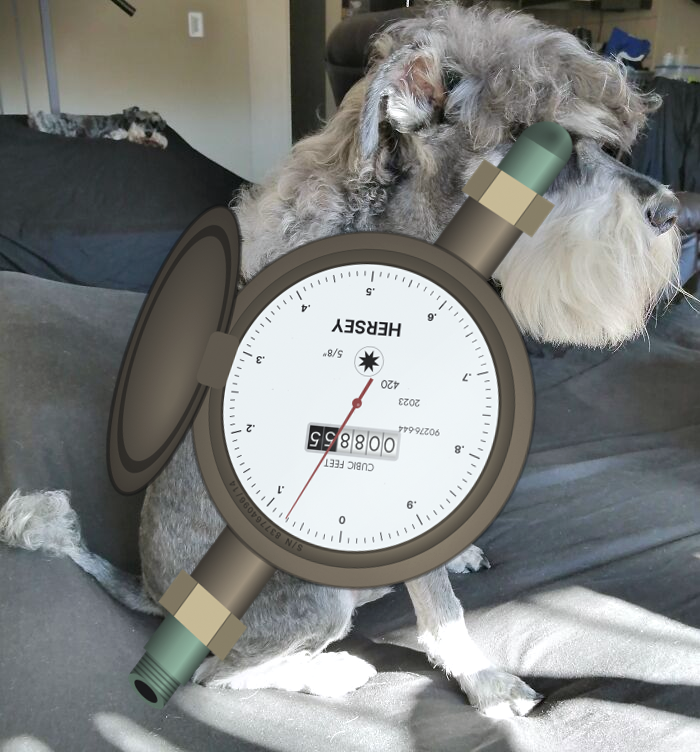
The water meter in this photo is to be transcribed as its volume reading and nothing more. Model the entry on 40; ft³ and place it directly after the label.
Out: 8855.07; ft³
